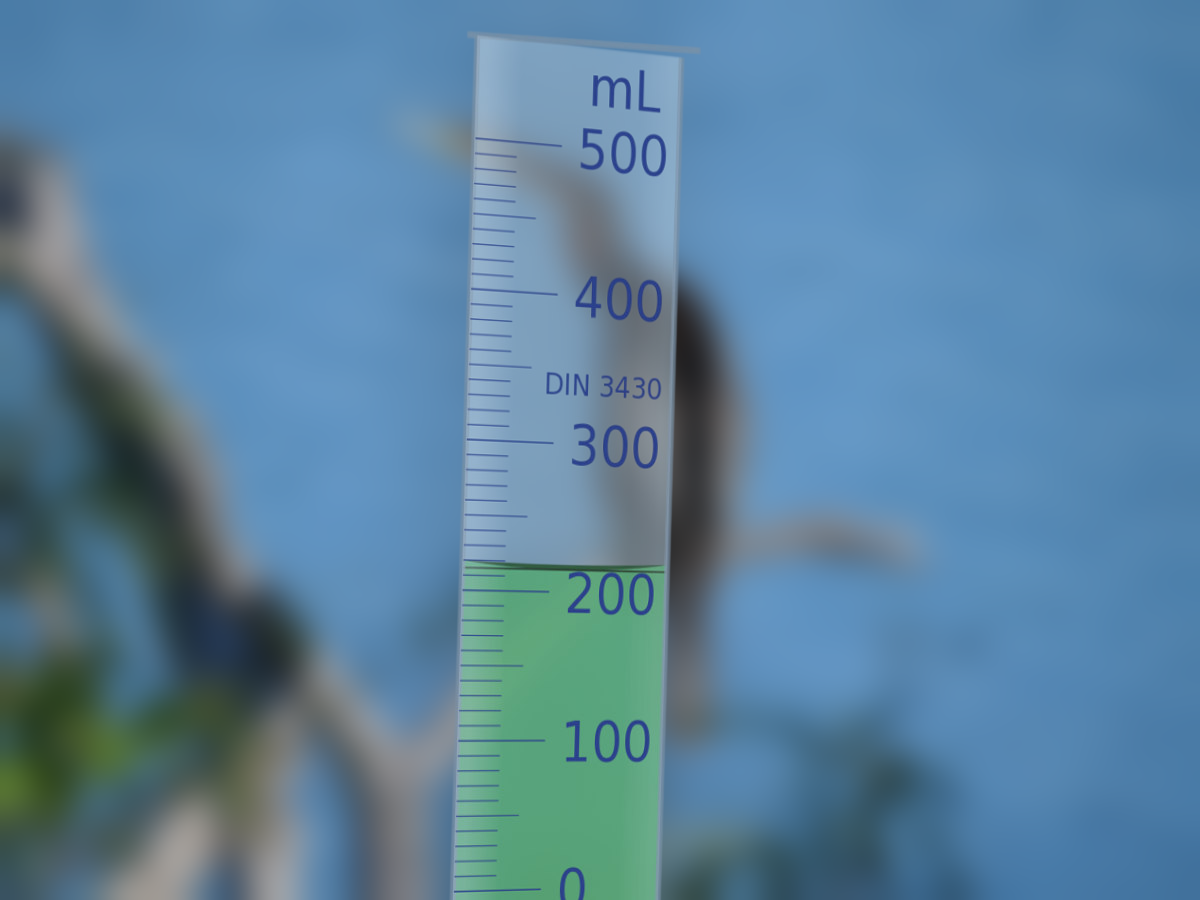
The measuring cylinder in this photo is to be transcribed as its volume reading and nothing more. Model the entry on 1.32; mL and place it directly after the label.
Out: 215; mL
